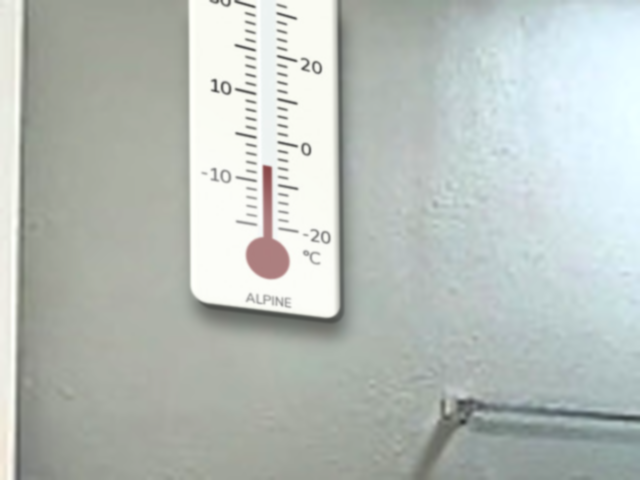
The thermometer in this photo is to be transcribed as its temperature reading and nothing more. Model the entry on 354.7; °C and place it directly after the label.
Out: -6; °C
